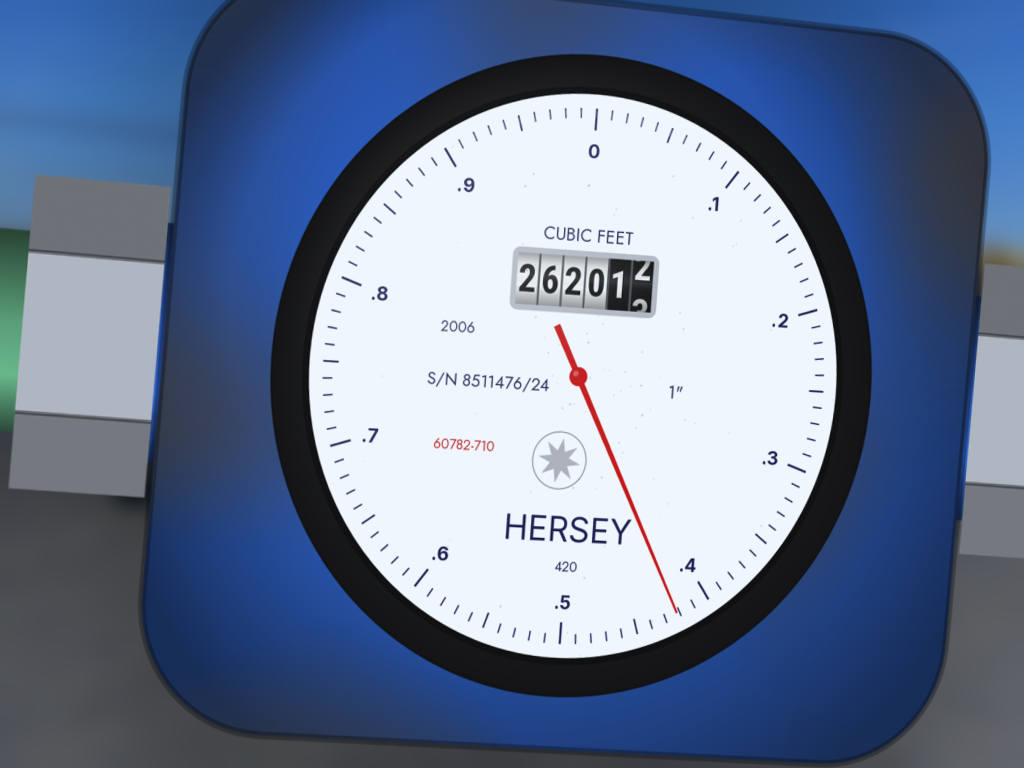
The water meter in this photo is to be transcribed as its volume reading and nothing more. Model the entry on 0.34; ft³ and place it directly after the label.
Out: 262012.42; ft³
